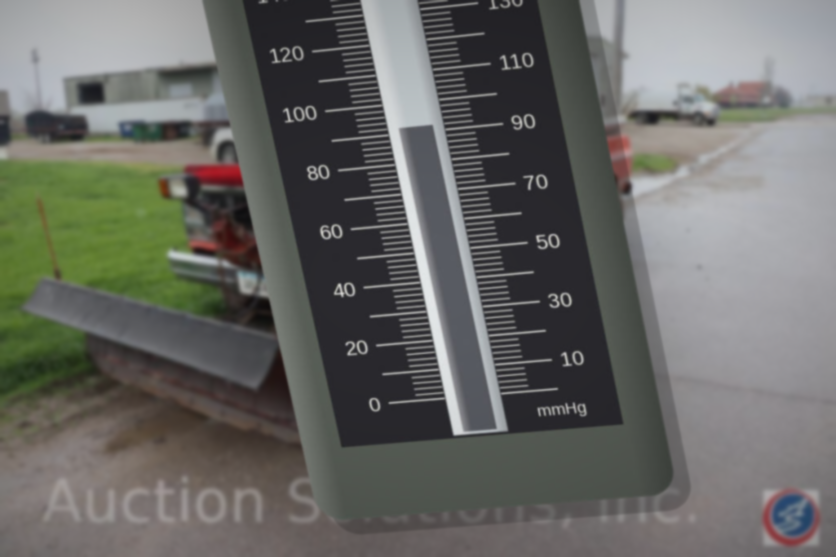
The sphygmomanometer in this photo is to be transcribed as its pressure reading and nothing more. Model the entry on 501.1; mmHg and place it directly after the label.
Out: 92; mmHg
